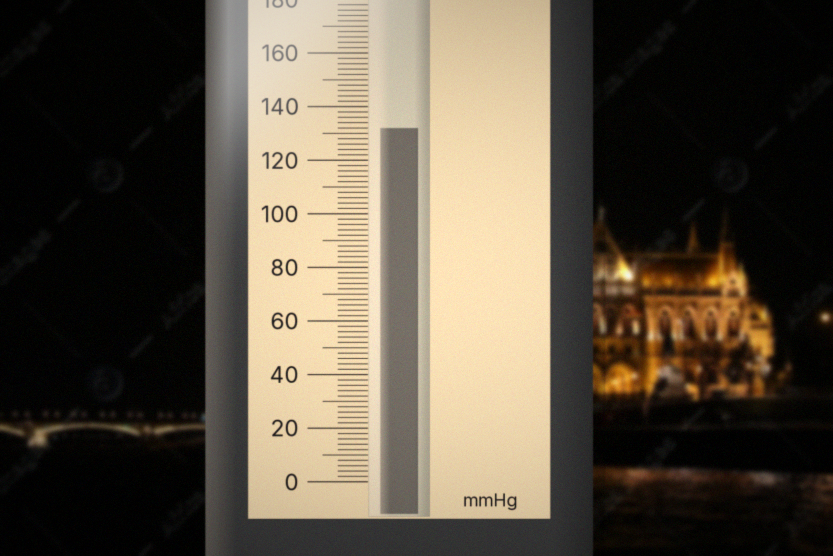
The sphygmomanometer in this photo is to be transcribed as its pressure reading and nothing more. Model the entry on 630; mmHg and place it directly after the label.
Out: 132; mmHg
